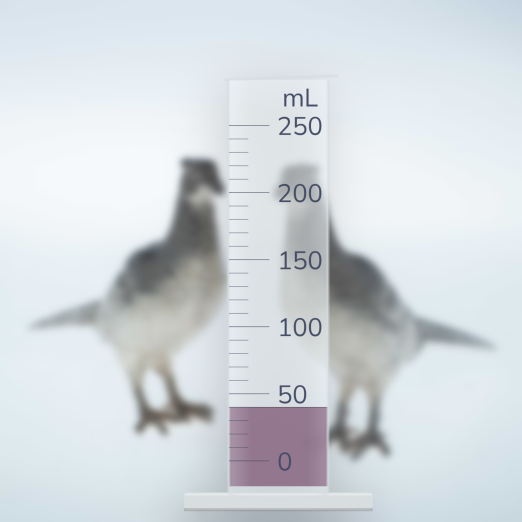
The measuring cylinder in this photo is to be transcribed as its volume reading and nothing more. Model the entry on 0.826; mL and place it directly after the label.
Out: 40; mL
